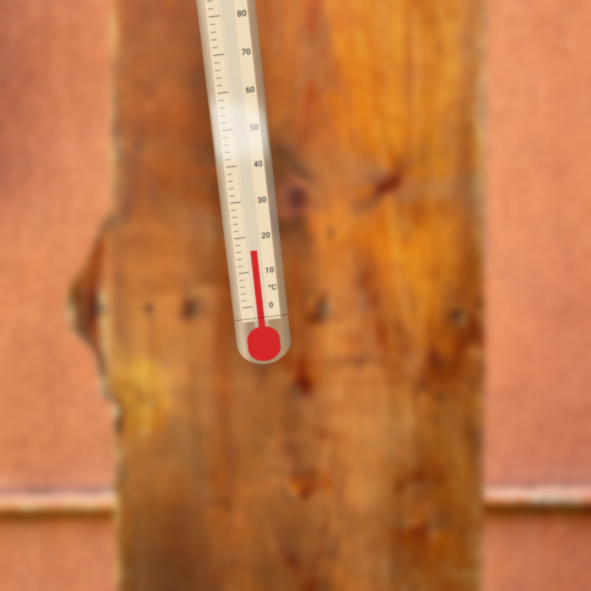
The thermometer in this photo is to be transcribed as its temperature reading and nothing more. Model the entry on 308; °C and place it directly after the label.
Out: 16; °C
